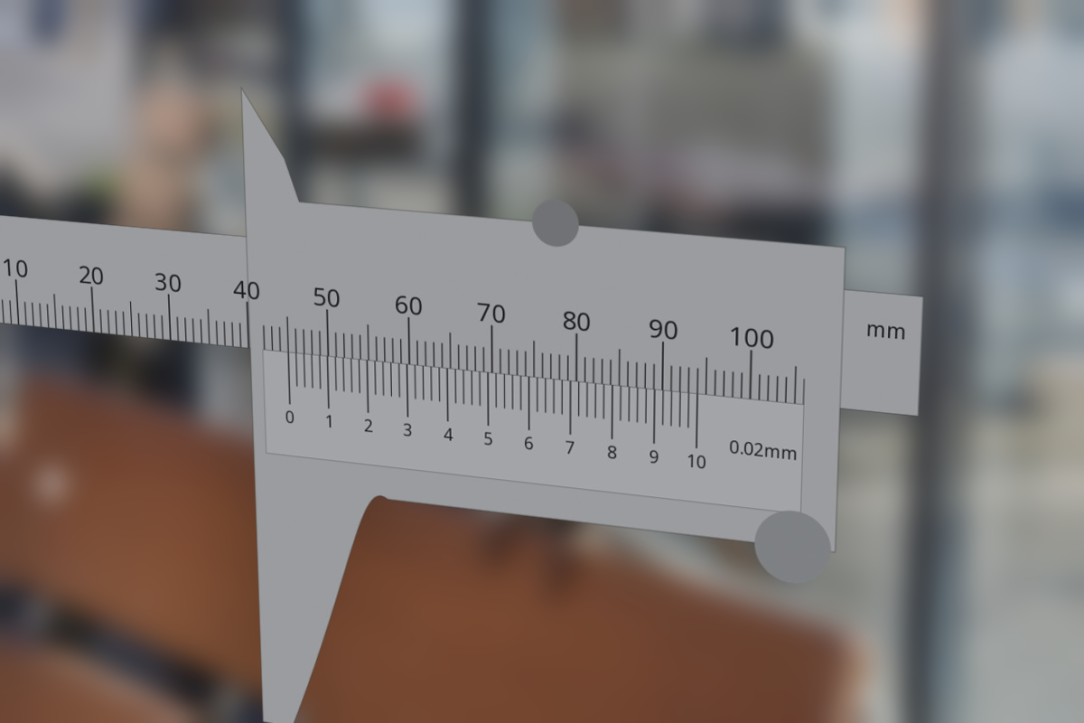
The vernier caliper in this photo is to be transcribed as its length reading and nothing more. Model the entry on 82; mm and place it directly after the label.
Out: 45.0; mm
